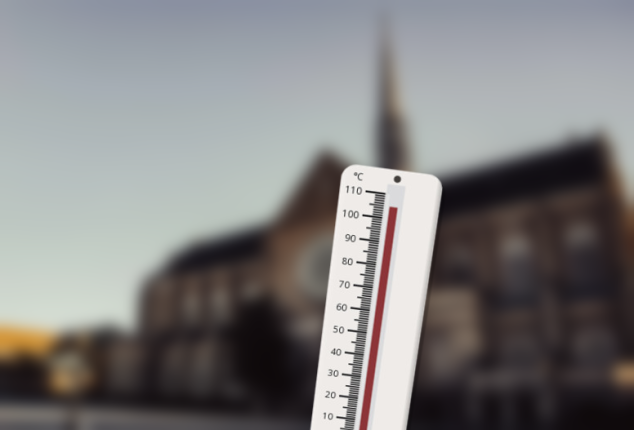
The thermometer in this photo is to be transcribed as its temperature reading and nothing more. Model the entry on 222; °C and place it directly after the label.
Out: 105; °C
